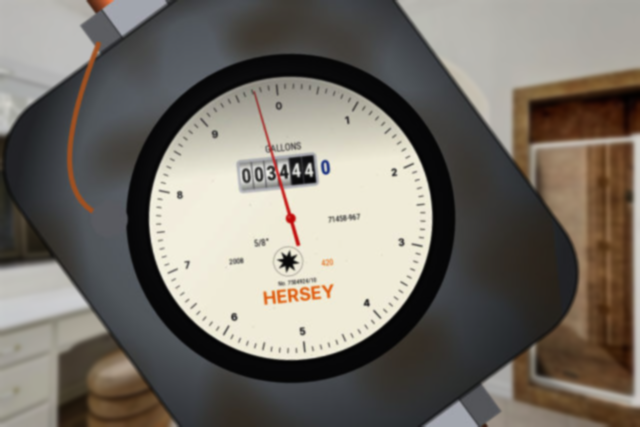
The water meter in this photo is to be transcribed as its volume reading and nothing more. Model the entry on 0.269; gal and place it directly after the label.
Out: 34439.7; gal
